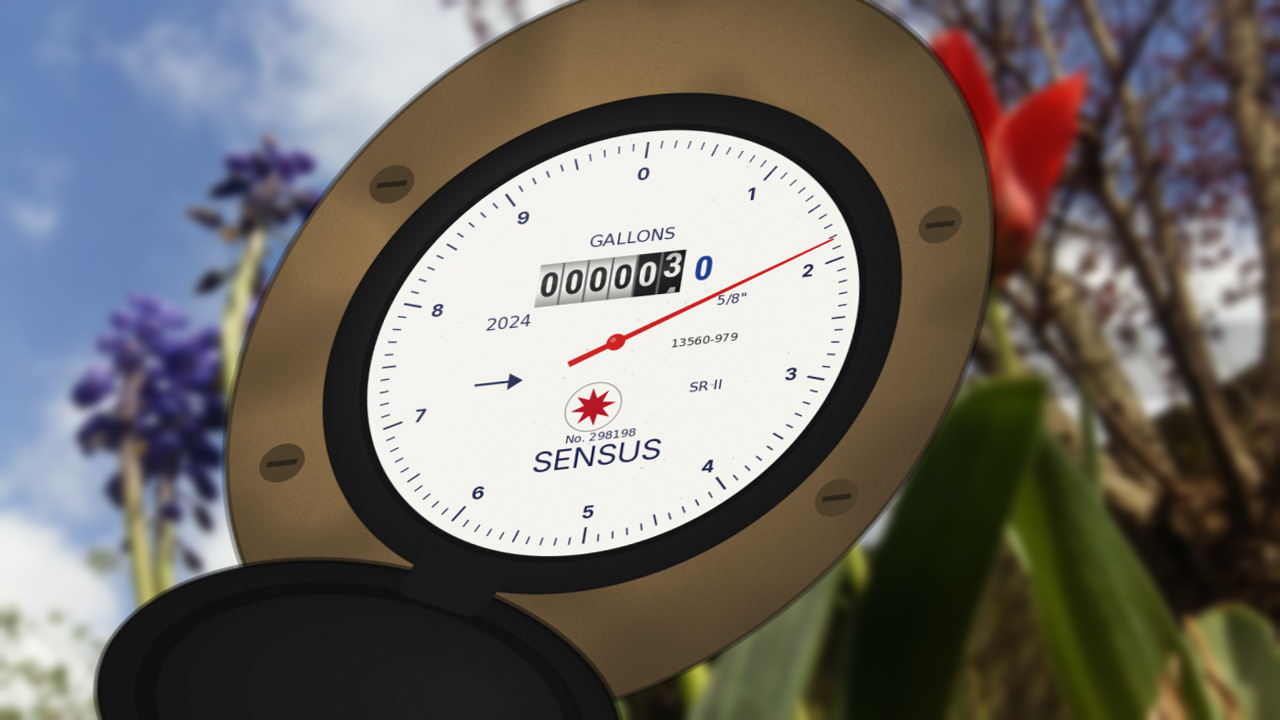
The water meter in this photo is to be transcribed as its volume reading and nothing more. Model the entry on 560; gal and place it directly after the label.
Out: 31.8; gal
